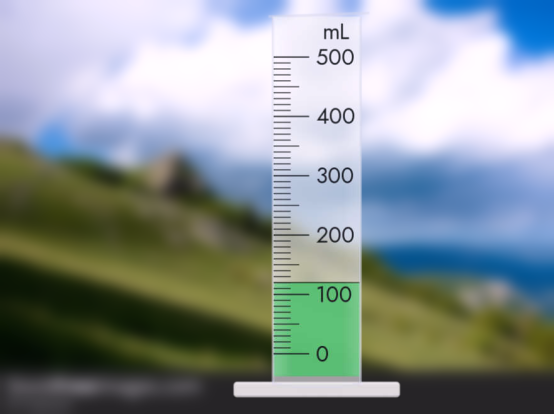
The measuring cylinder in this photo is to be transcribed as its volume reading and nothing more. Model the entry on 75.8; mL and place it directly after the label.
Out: 120; mL
